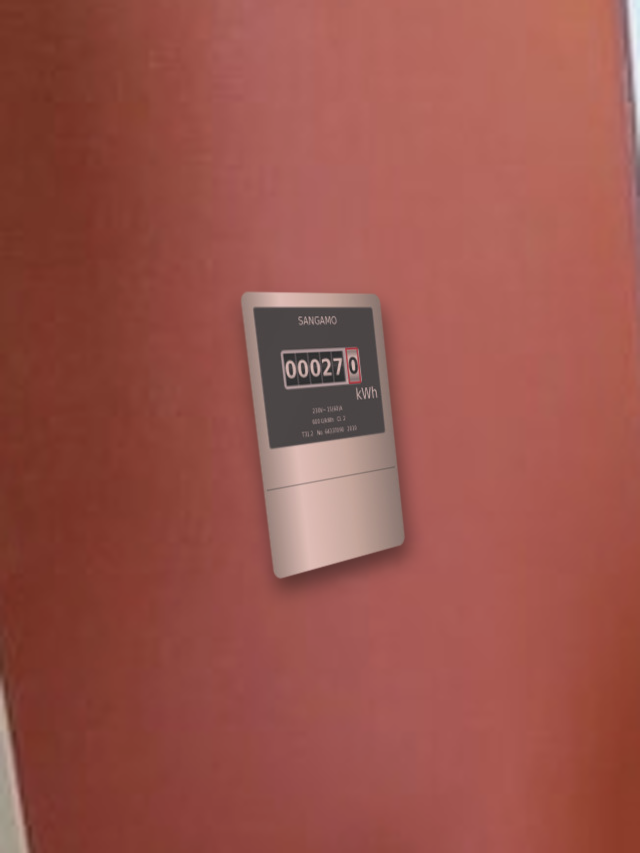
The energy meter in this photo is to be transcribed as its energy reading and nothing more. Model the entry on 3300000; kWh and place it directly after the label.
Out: 27.0; kWh
